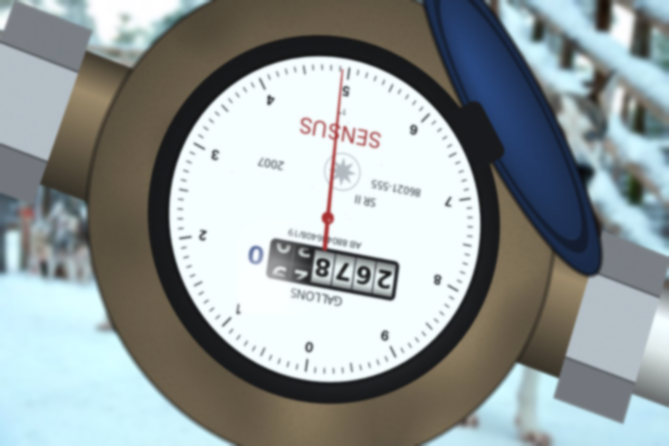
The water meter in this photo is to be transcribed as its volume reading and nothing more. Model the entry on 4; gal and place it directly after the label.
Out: 2678294.9; gal
